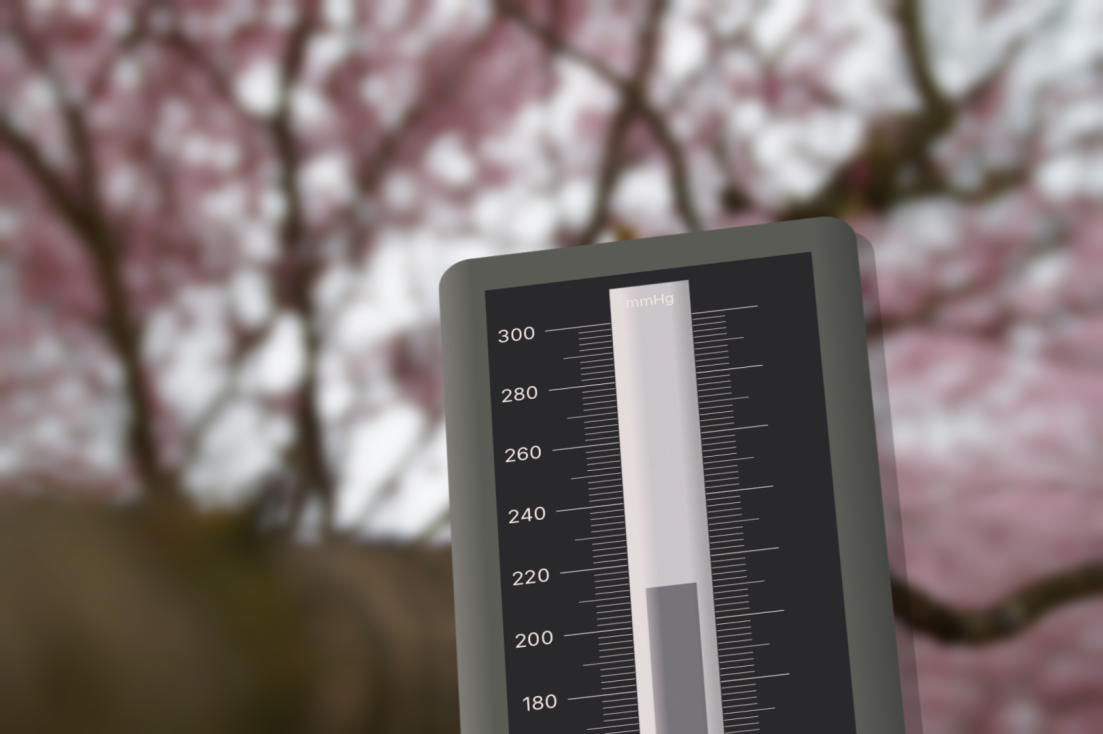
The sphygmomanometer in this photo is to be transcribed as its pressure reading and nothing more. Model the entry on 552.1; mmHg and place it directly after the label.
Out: 212; mmHg
